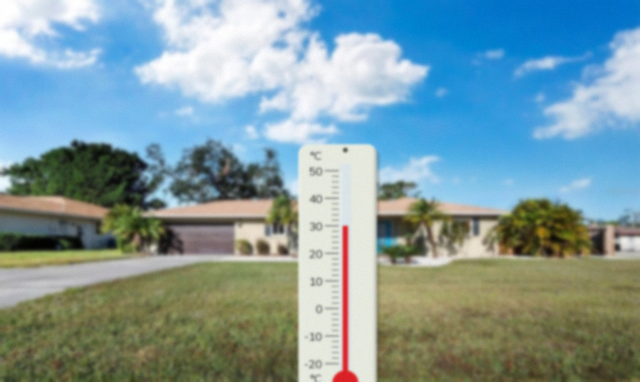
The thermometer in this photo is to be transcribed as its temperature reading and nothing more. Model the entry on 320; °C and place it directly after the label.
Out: 30; °C
